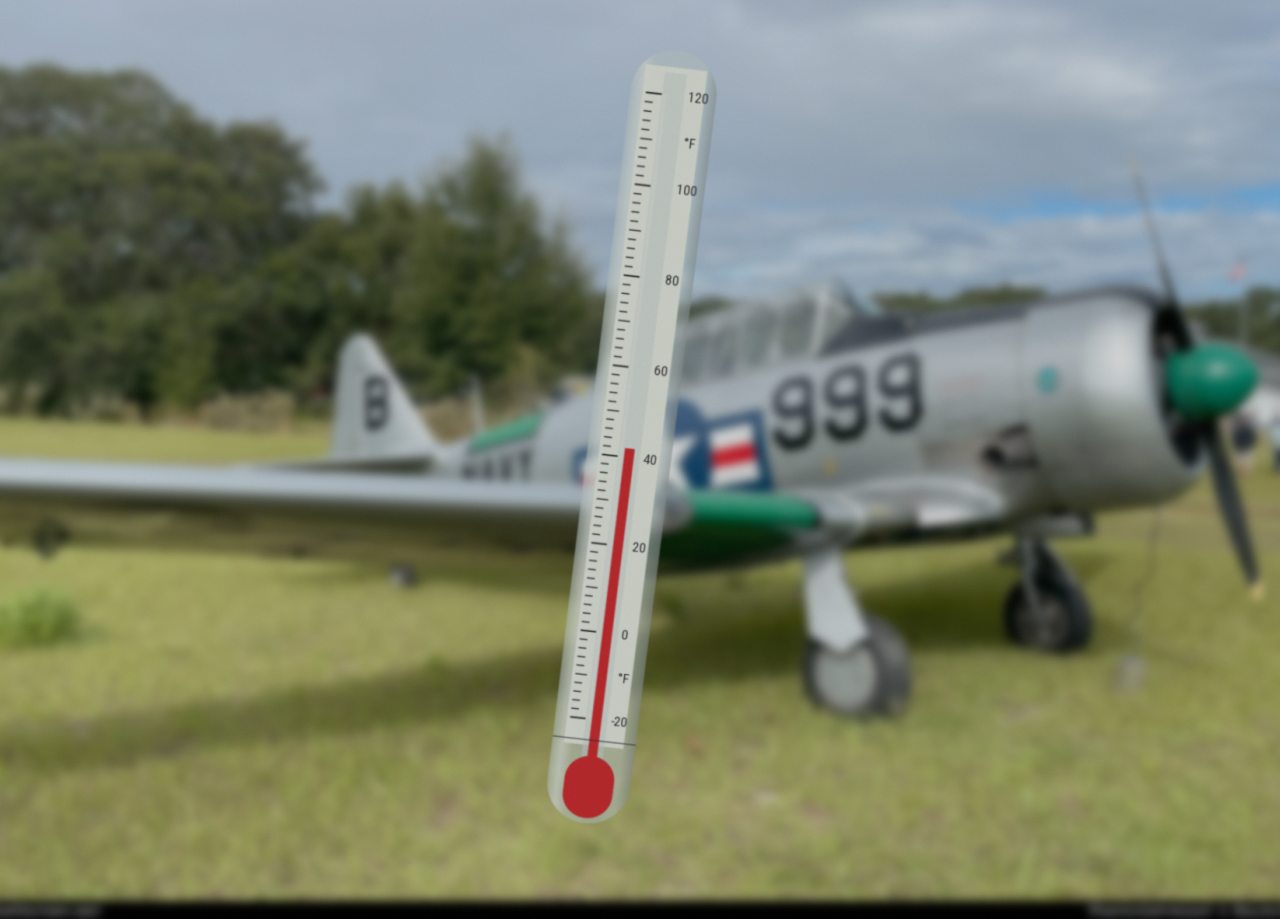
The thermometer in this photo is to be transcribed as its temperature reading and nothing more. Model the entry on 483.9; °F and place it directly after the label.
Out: 42; °F
